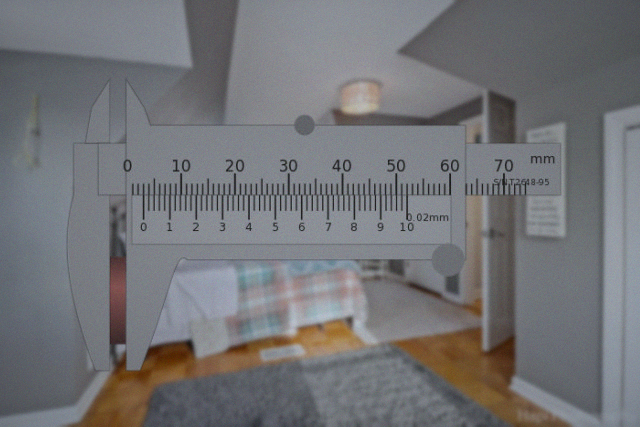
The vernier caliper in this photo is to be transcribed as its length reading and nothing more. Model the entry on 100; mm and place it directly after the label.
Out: 3.0; mm
